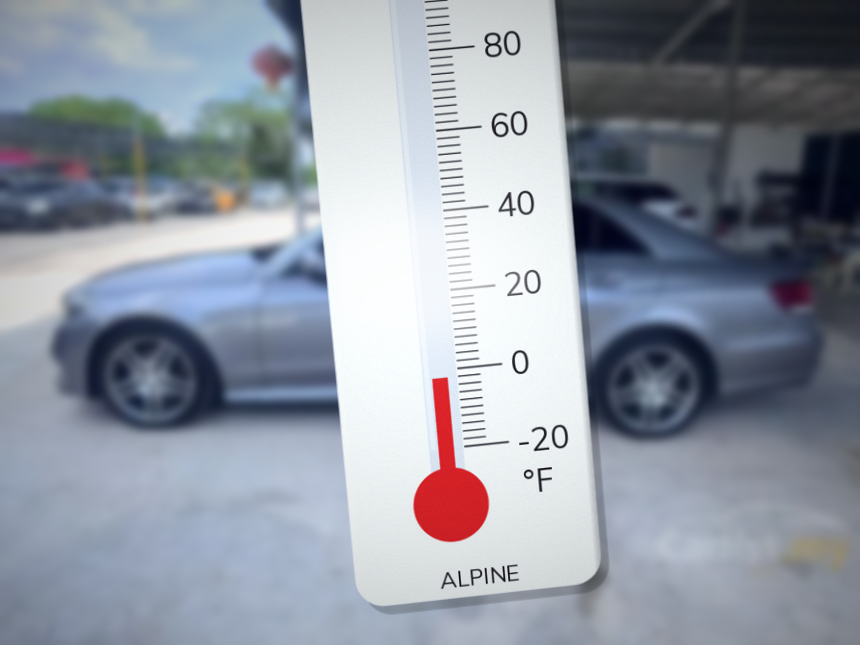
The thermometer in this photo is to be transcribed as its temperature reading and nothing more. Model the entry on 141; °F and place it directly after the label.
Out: -2; °F
